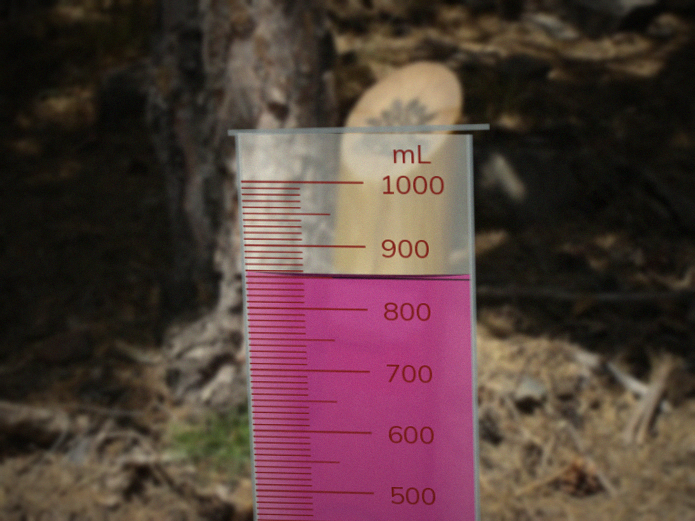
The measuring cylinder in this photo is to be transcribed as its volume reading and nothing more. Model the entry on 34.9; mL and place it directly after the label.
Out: 850; mL
